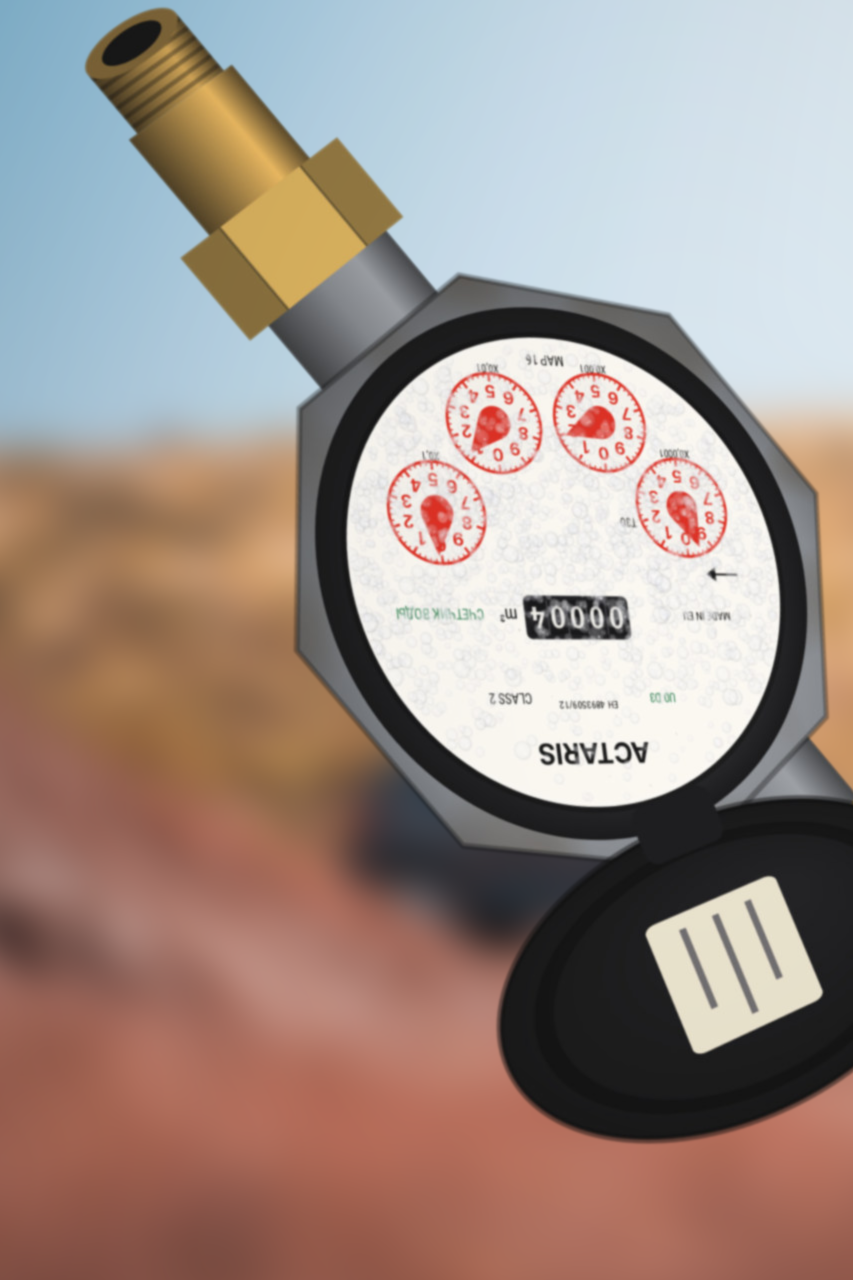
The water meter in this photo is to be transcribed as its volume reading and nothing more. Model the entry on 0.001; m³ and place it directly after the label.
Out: 4.0119; m³
